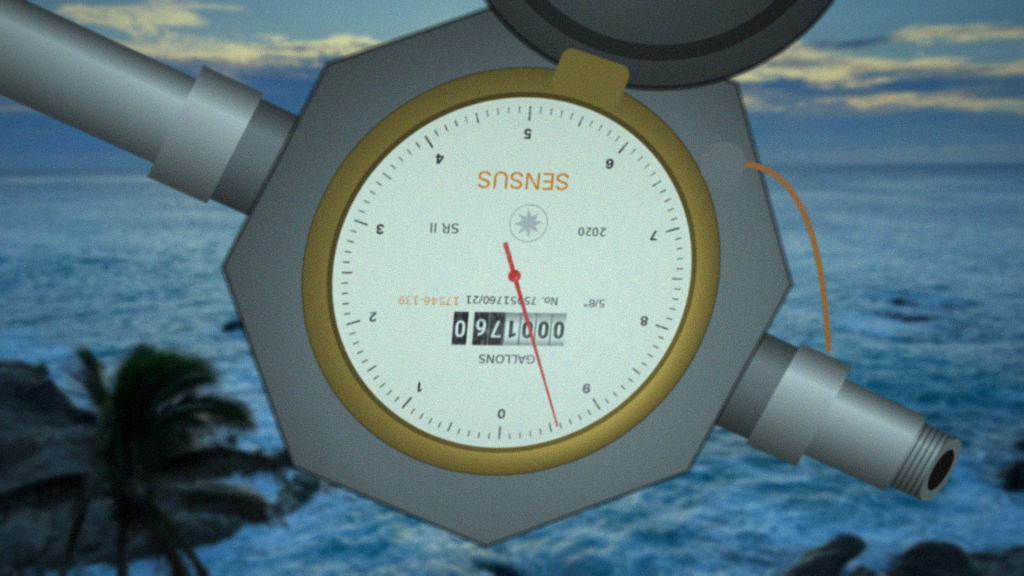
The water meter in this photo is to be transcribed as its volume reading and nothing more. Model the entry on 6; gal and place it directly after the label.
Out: 1759.4; gal
